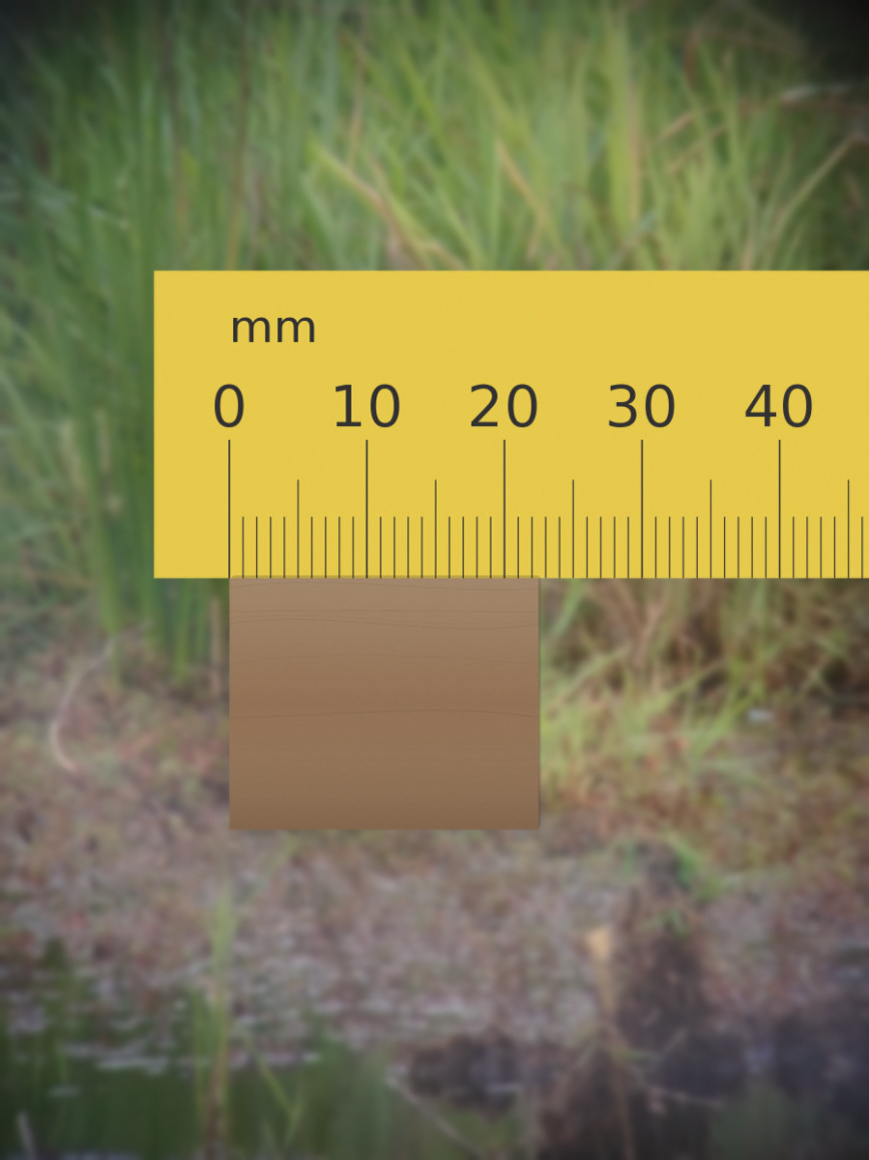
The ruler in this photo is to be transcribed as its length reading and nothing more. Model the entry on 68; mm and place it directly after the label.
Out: 22.5; mm
